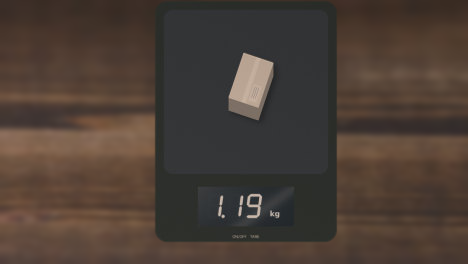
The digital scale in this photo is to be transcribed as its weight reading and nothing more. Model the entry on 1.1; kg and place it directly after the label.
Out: 1.19; kg
